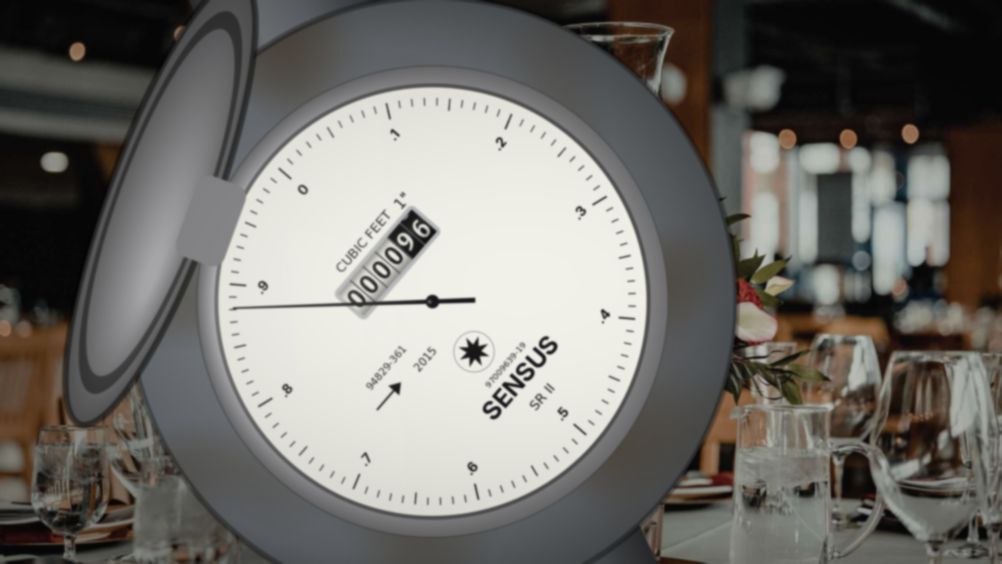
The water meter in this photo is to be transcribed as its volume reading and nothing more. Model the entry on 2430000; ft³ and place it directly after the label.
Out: 95.88; ft³
